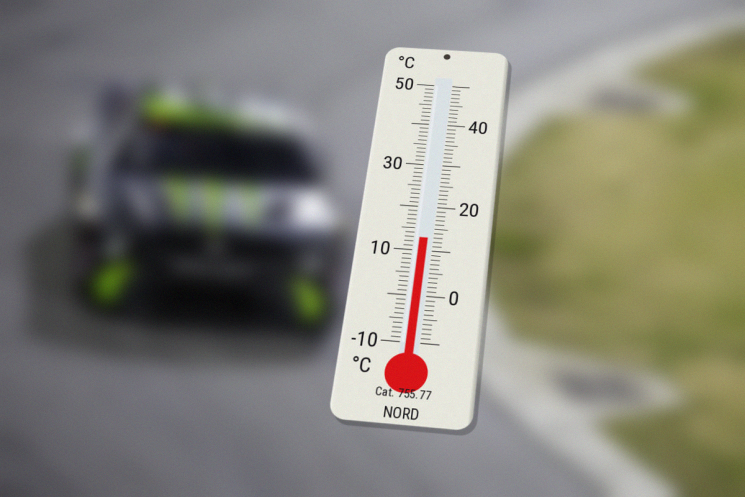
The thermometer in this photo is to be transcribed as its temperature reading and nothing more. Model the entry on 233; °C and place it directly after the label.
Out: 13; °C
